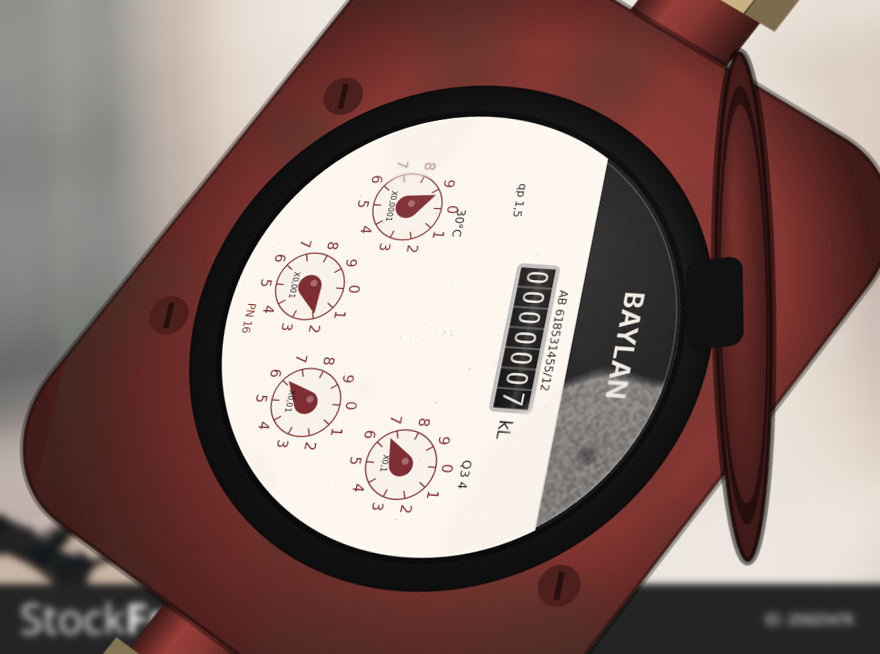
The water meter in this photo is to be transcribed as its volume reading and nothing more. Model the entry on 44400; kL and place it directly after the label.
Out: 7.6619; kL
